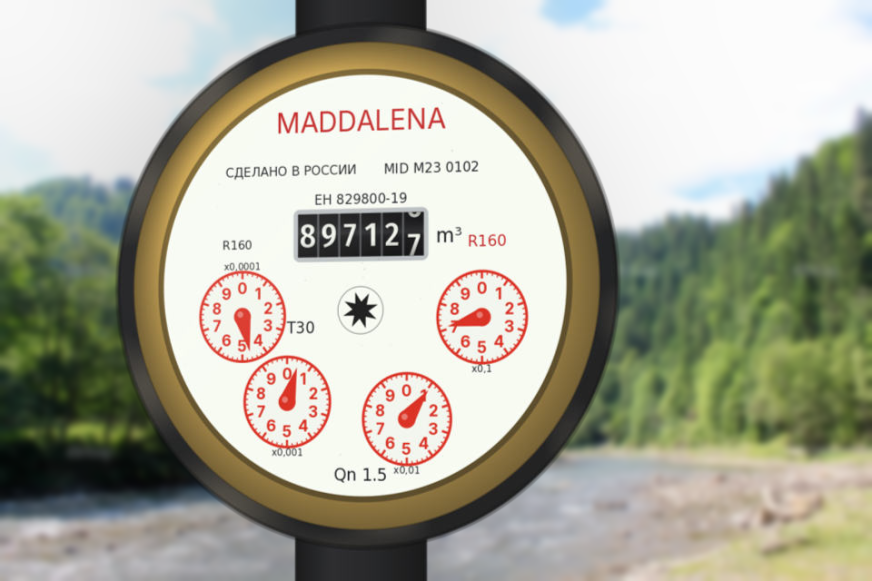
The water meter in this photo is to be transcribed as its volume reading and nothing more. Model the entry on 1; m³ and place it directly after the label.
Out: 897126.7104; m³
